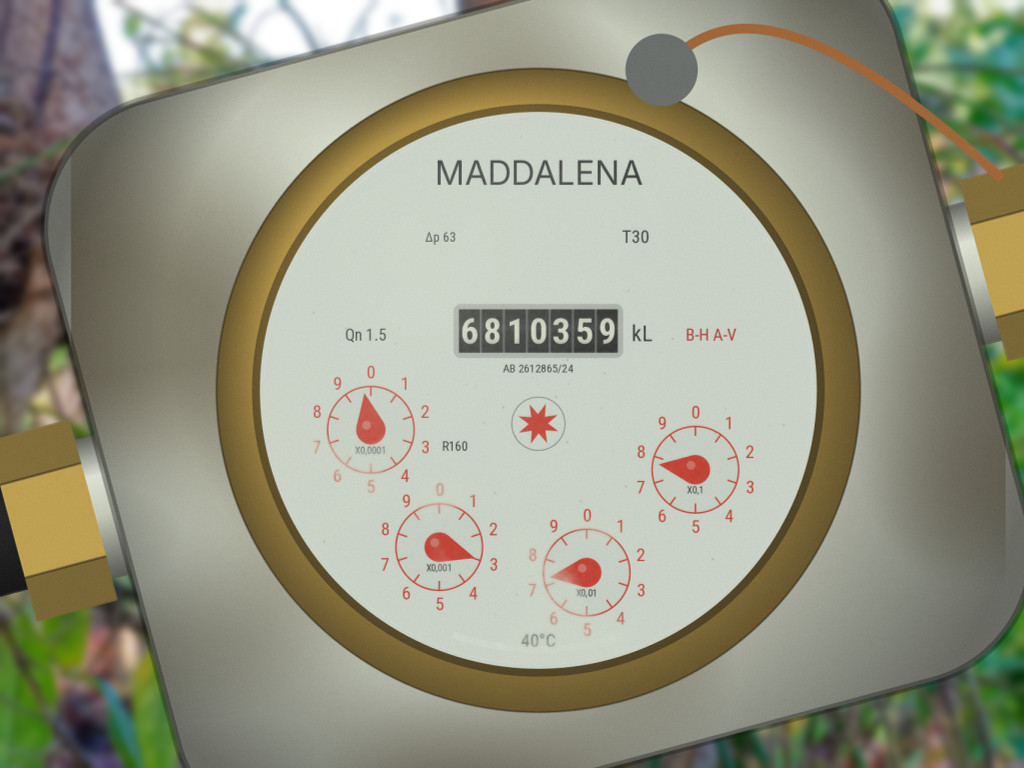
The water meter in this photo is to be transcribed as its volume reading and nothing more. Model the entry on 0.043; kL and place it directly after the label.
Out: 6810359.7729; kL
